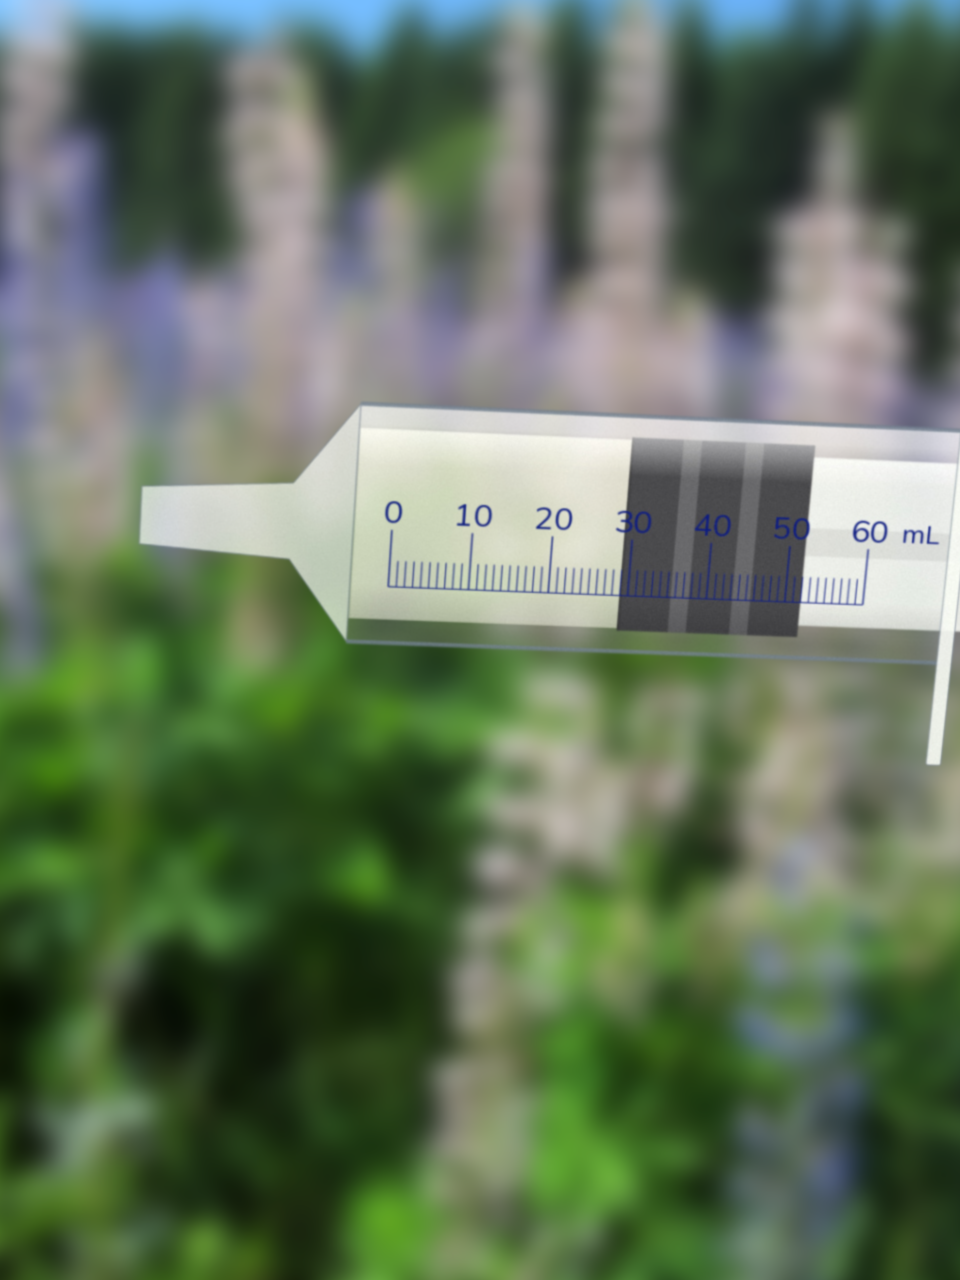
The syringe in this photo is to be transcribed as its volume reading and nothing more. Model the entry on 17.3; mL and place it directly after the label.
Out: 29; mL
